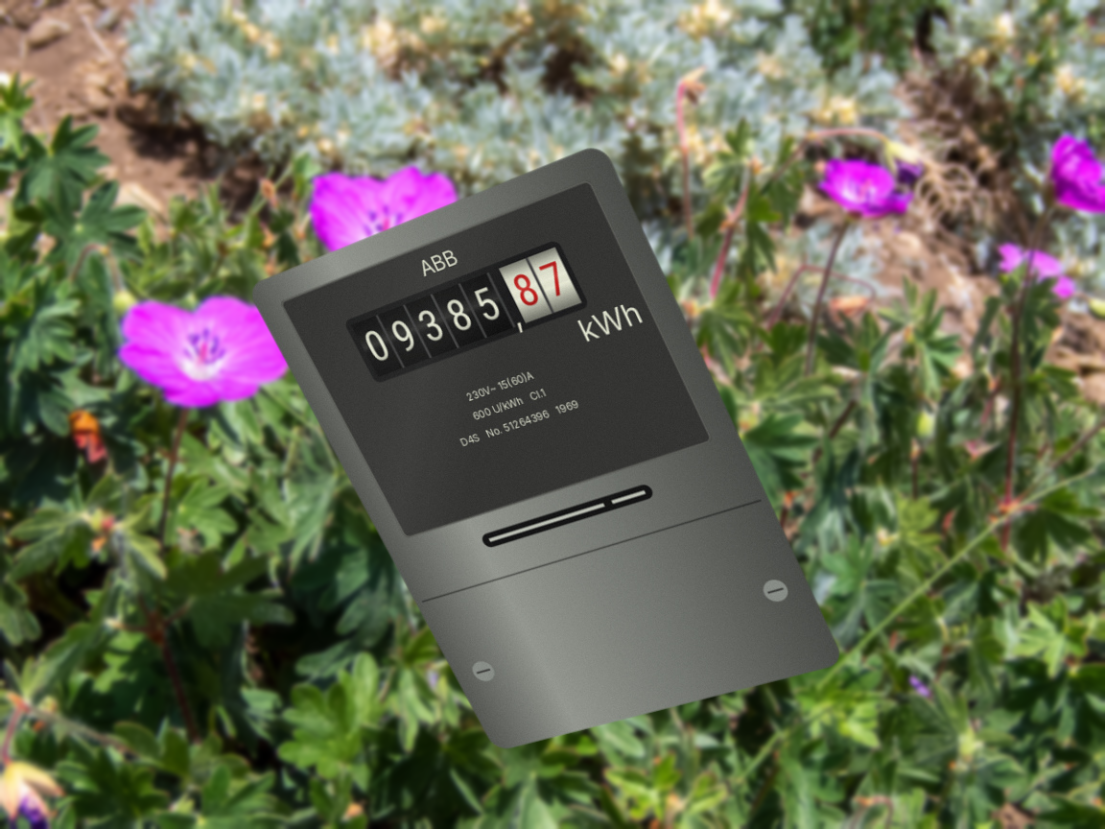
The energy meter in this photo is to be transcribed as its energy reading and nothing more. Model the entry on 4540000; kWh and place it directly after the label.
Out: 9385.87; kWh
